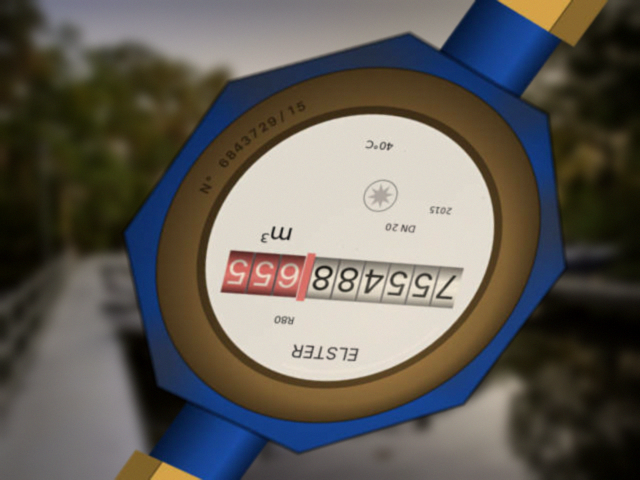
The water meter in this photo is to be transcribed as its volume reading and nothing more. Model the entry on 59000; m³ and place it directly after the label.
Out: 755488.655; m³
